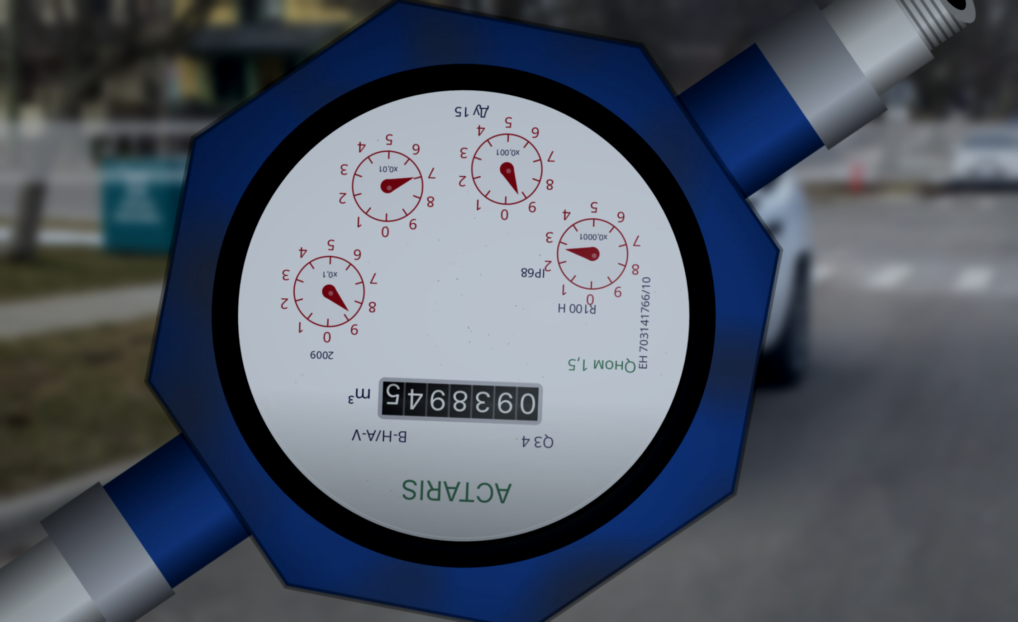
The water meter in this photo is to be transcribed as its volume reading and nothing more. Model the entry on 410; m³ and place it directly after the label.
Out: 938944.8692; m³
